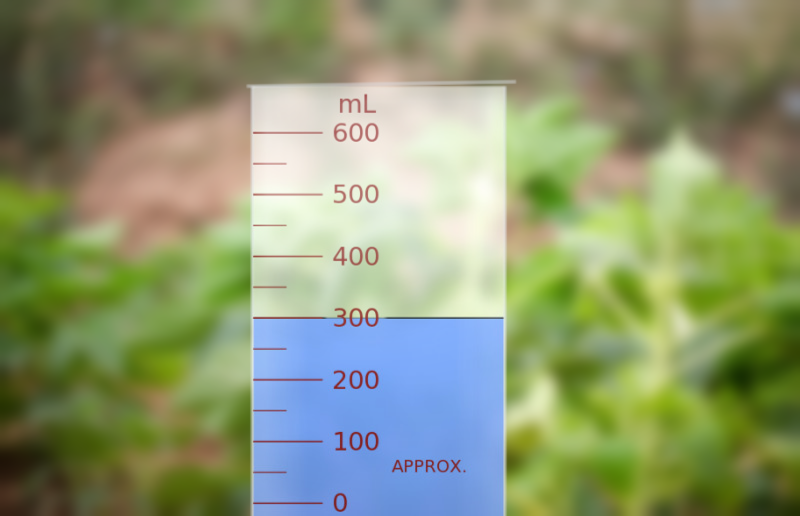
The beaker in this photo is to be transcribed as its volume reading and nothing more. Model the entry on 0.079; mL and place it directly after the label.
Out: 300; mL
